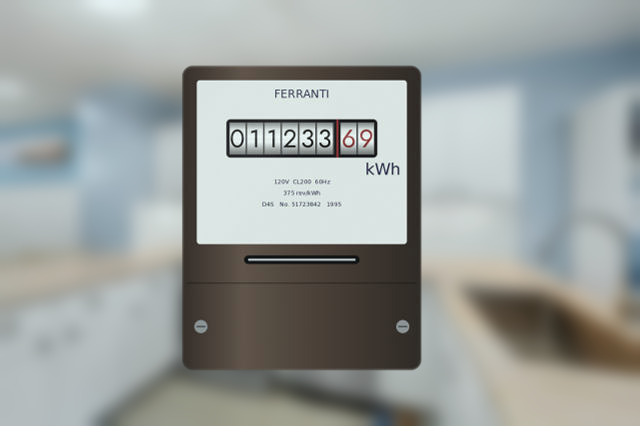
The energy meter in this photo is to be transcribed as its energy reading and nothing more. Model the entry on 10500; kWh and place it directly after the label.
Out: 11233.69; kWh
